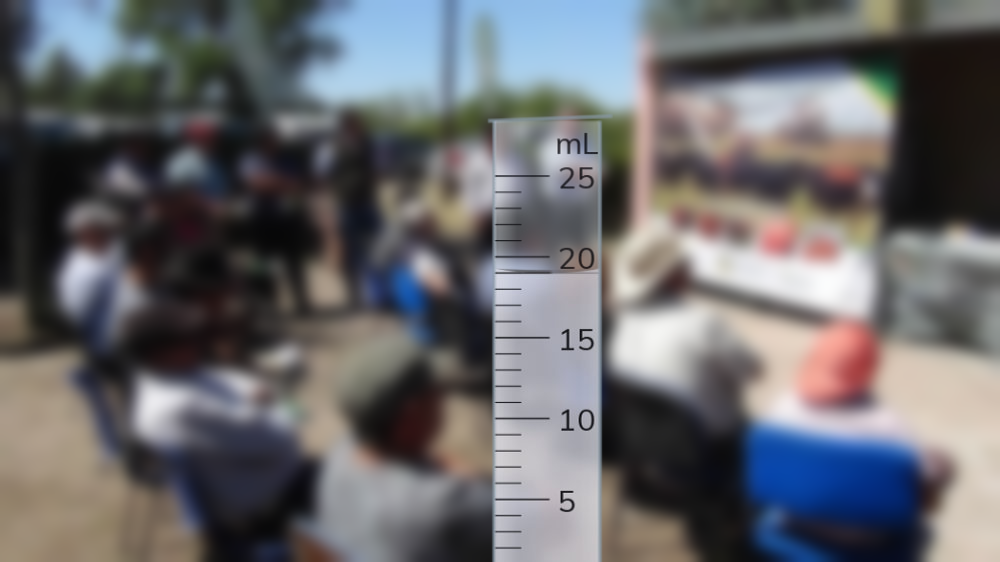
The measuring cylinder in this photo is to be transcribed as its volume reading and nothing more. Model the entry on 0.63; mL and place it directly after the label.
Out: 19; mL
